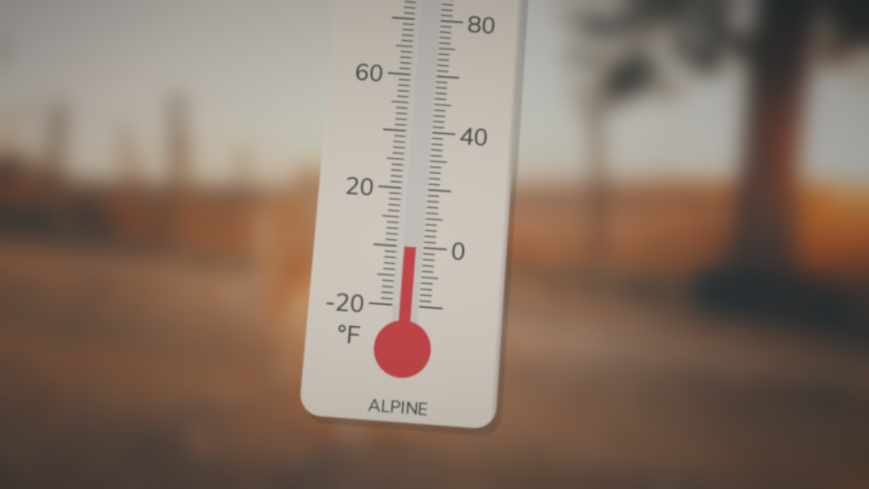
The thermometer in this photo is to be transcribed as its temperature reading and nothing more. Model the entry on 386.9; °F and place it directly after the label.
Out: 0; °F
